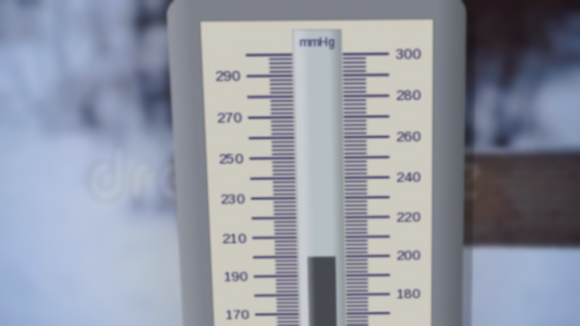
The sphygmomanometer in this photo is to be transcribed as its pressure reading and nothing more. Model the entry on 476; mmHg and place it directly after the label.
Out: 200; mmHg
